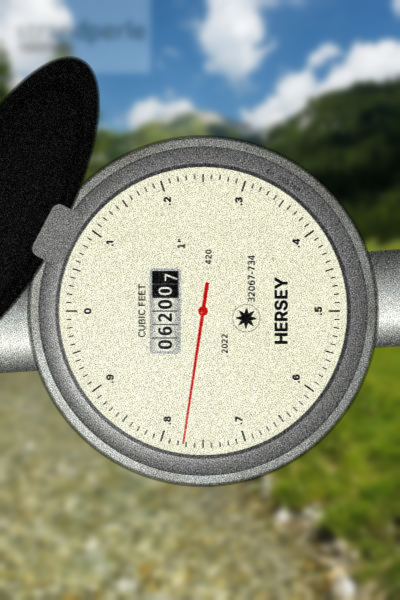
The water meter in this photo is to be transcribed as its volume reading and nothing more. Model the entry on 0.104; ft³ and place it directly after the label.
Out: 62006.77; ft³
